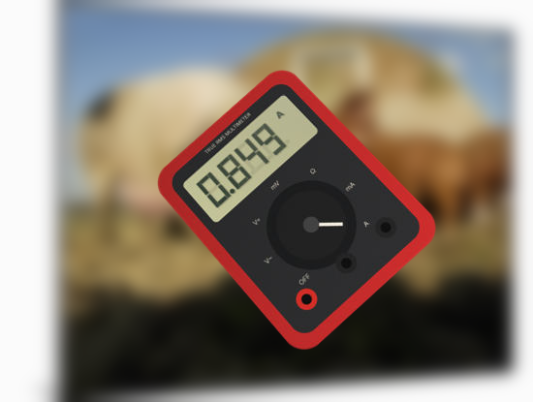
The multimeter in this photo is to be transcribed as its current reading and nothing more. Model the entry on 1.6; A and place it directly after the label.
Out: 0.849; A
